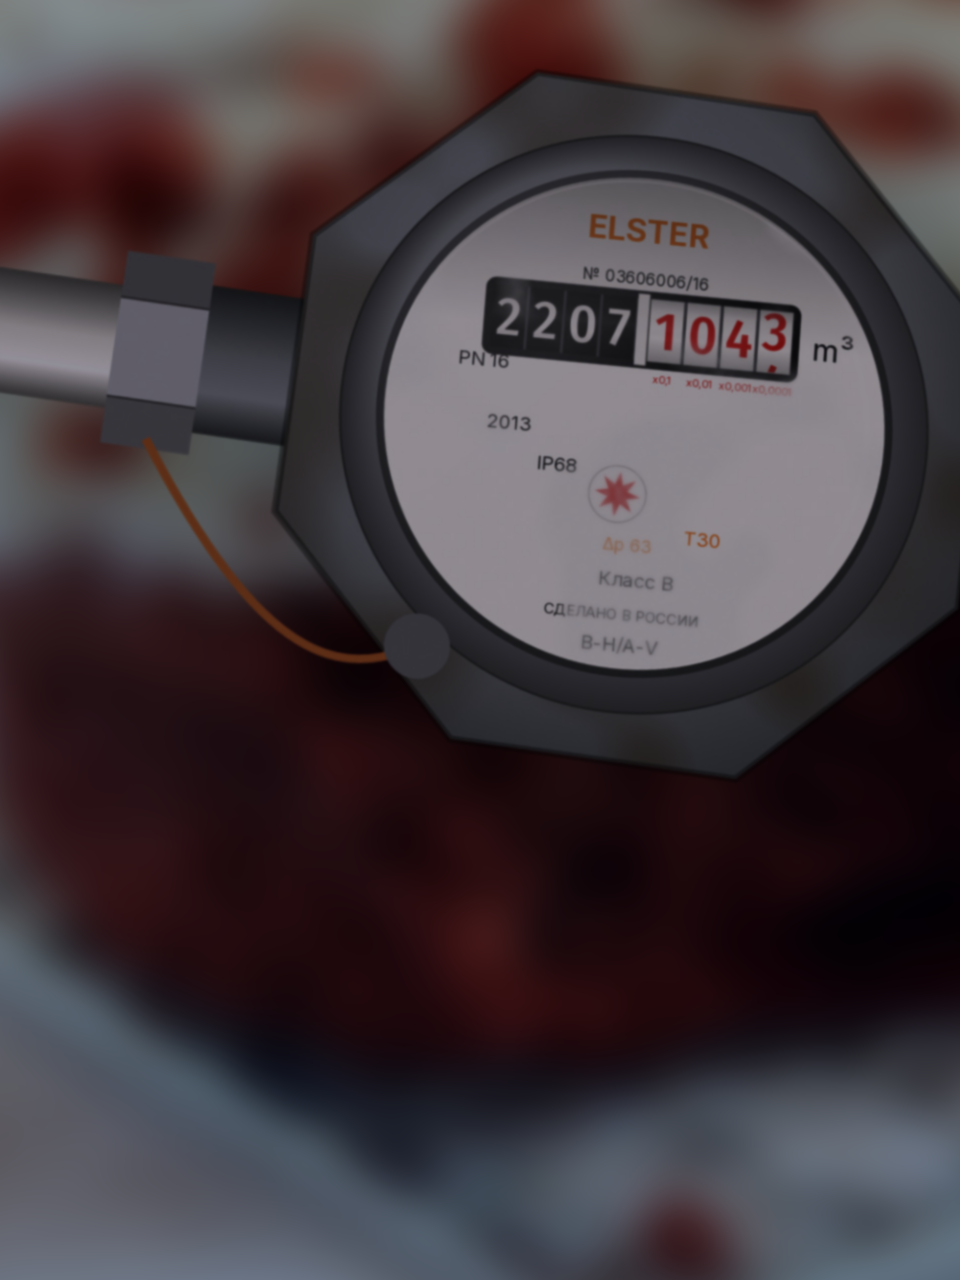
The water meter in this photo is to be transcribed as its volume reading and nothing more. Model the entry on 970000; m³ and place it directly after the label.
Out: 2207.1043; m³
